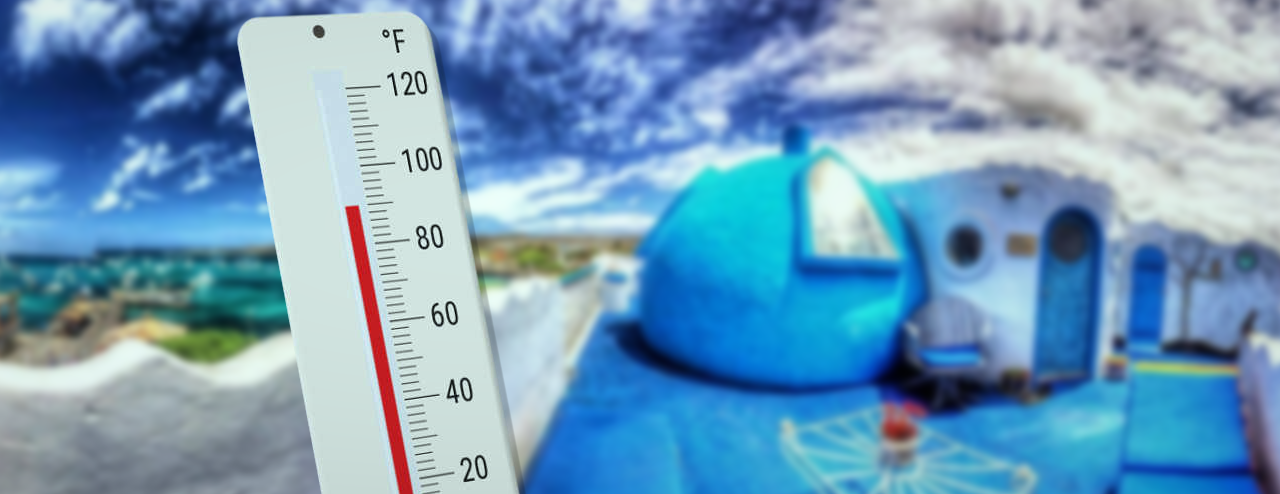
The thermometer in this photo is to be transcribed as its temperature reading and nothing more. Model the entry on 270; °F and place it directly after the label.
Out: 90; °F
